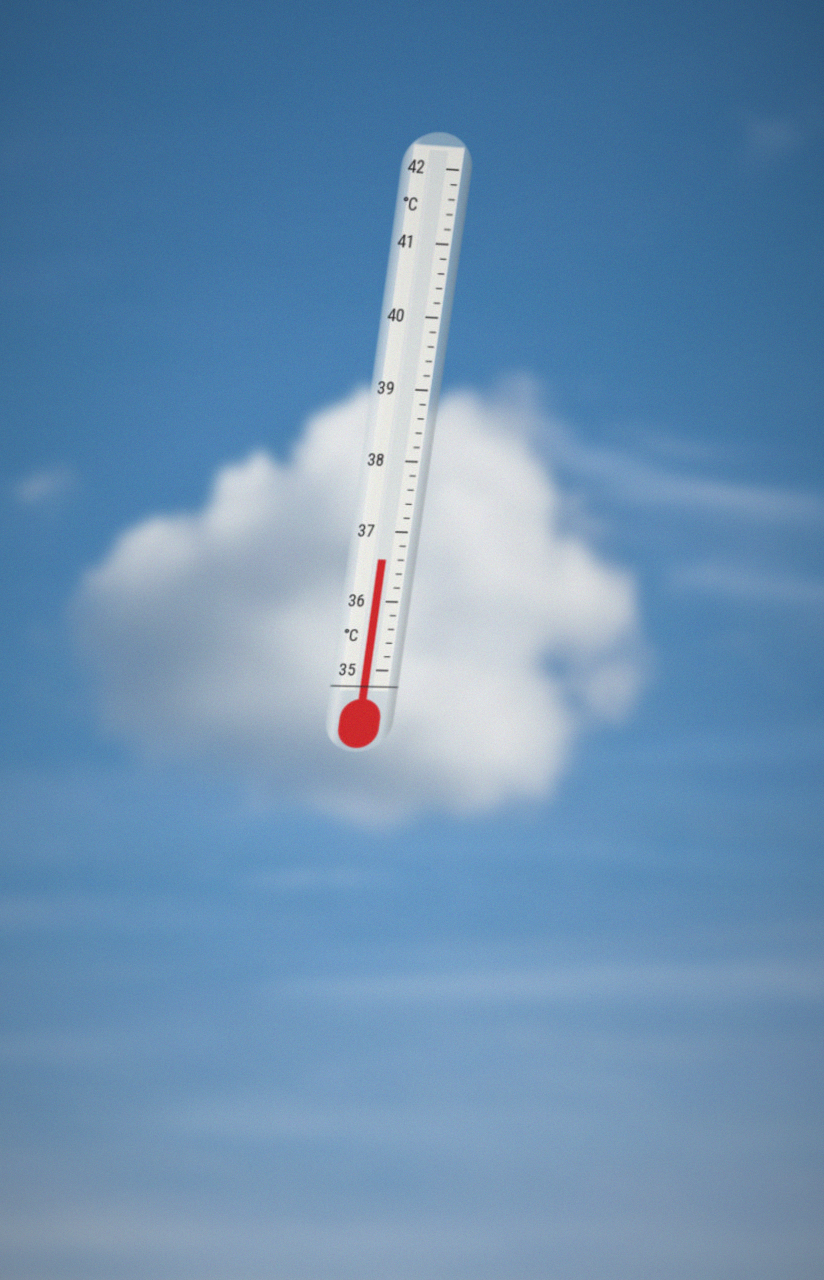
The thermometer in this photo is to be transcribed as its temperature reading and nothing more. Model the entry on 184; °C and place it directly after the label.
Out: 36.6; °C
